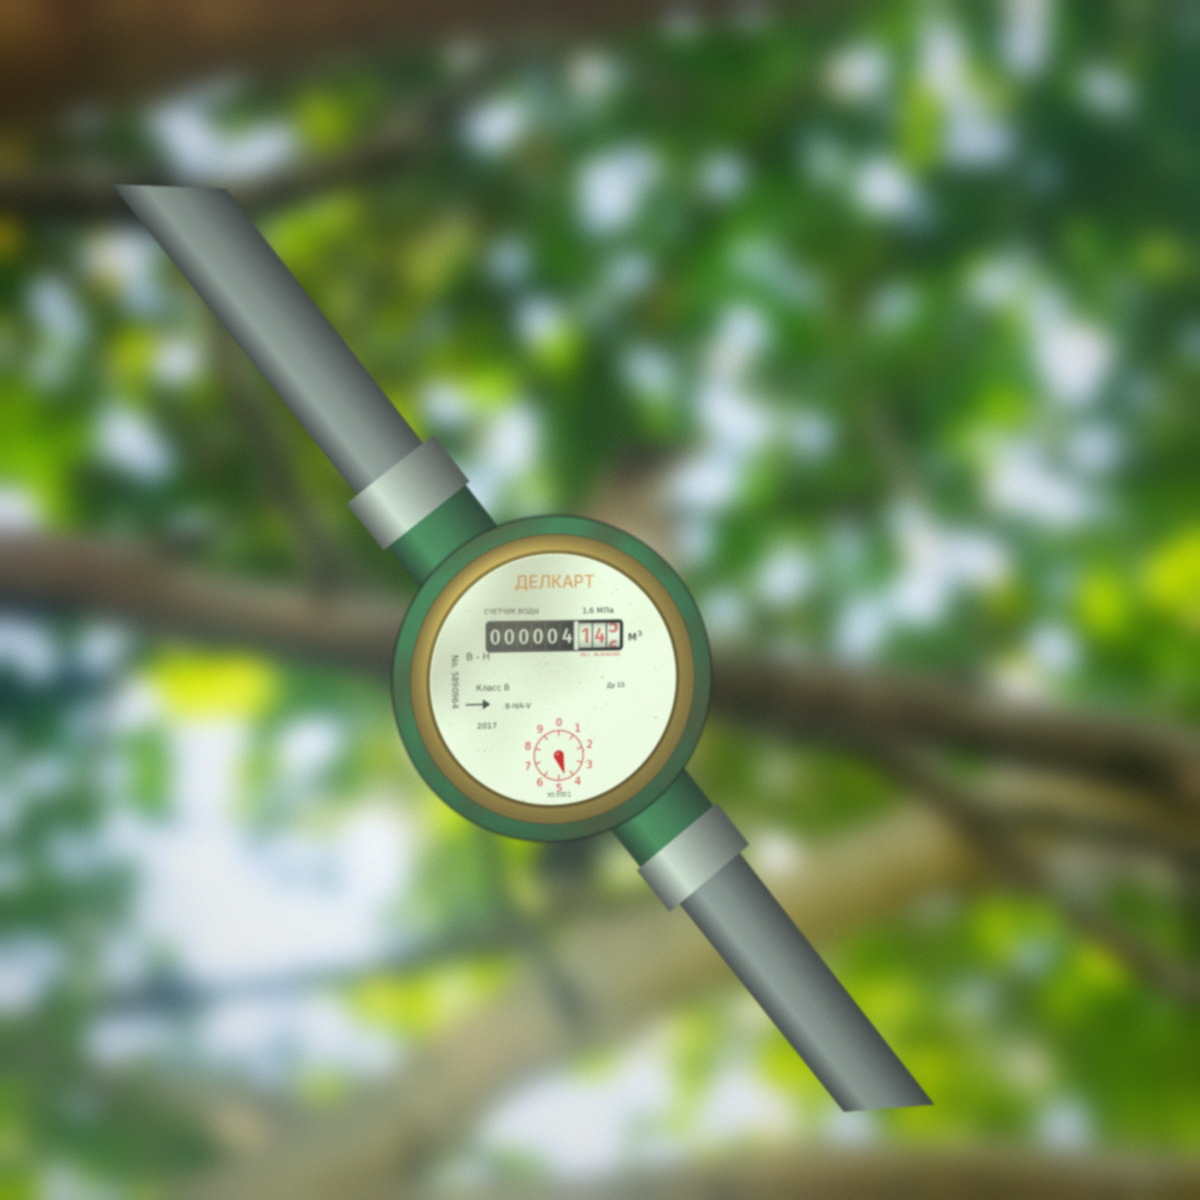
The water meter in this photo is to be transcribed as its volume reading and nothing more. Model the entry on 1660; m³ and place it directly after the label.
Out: 4.1454; m³
